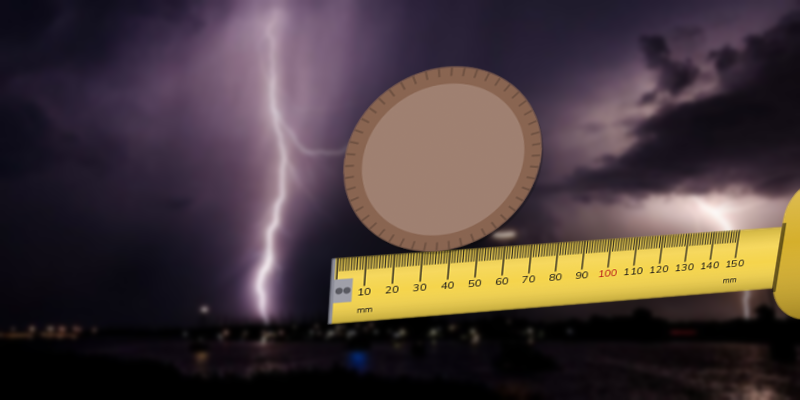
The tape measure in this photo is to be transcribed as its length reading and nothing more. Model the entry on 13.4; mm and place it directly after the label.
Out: 70; mm
